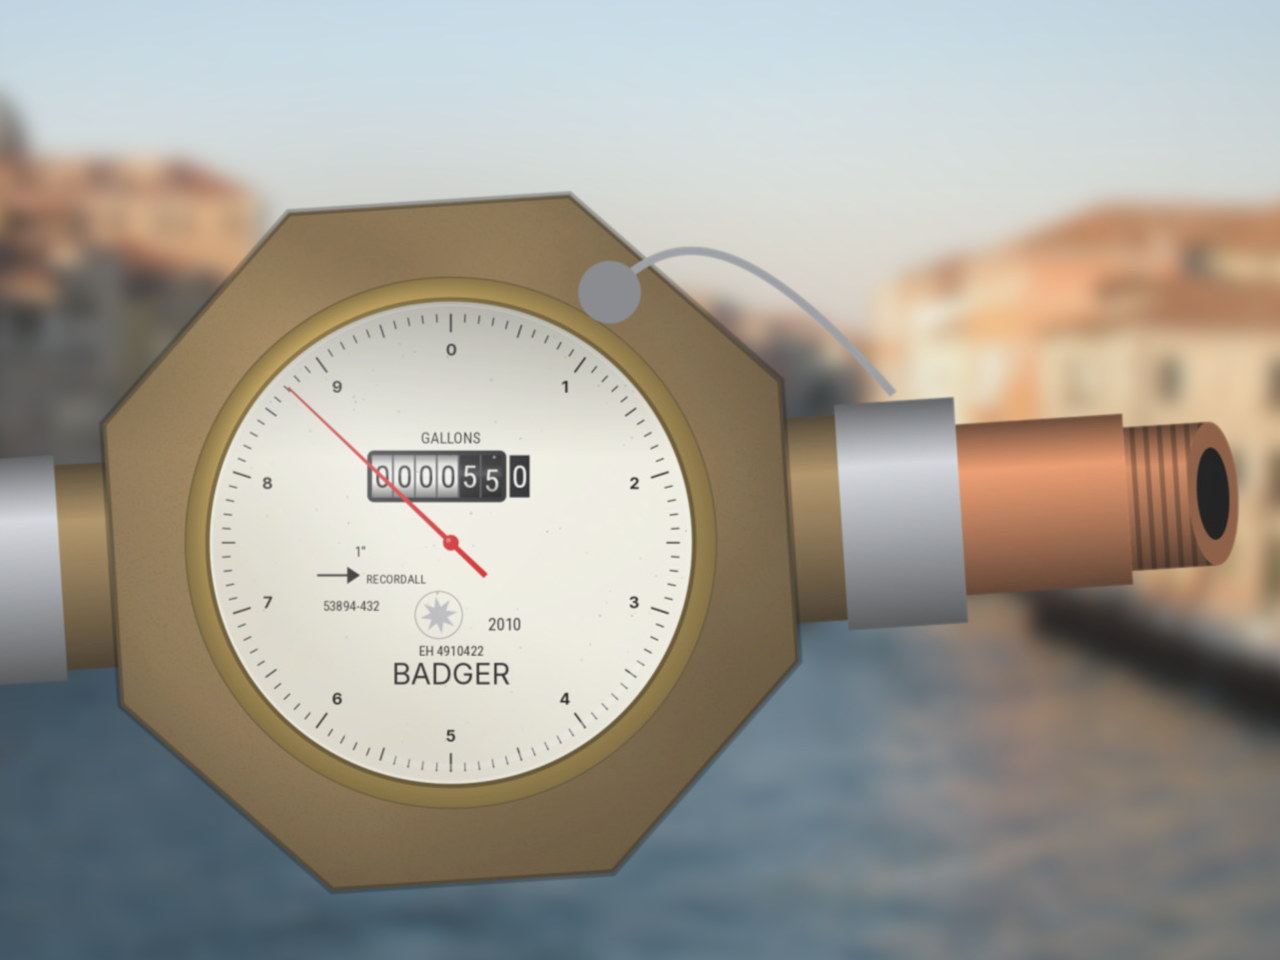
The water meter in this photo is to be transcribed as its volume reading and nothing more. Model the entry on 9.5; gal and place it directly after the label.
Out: 548.7; gal
